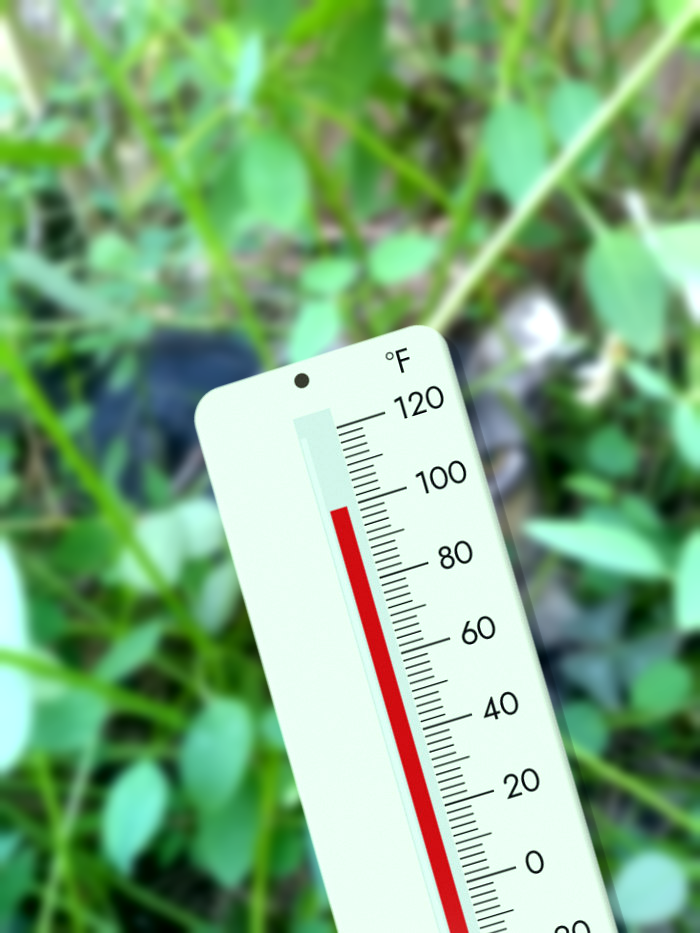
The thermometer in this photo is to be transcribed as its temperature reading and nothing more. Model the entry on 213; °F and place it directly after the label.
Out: 100; °F
